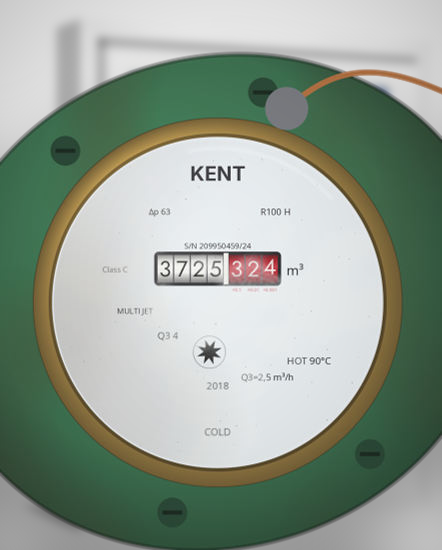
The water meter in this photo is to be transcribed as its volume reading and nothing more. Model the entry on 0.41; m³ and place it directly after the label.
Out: 3725.324; m³
